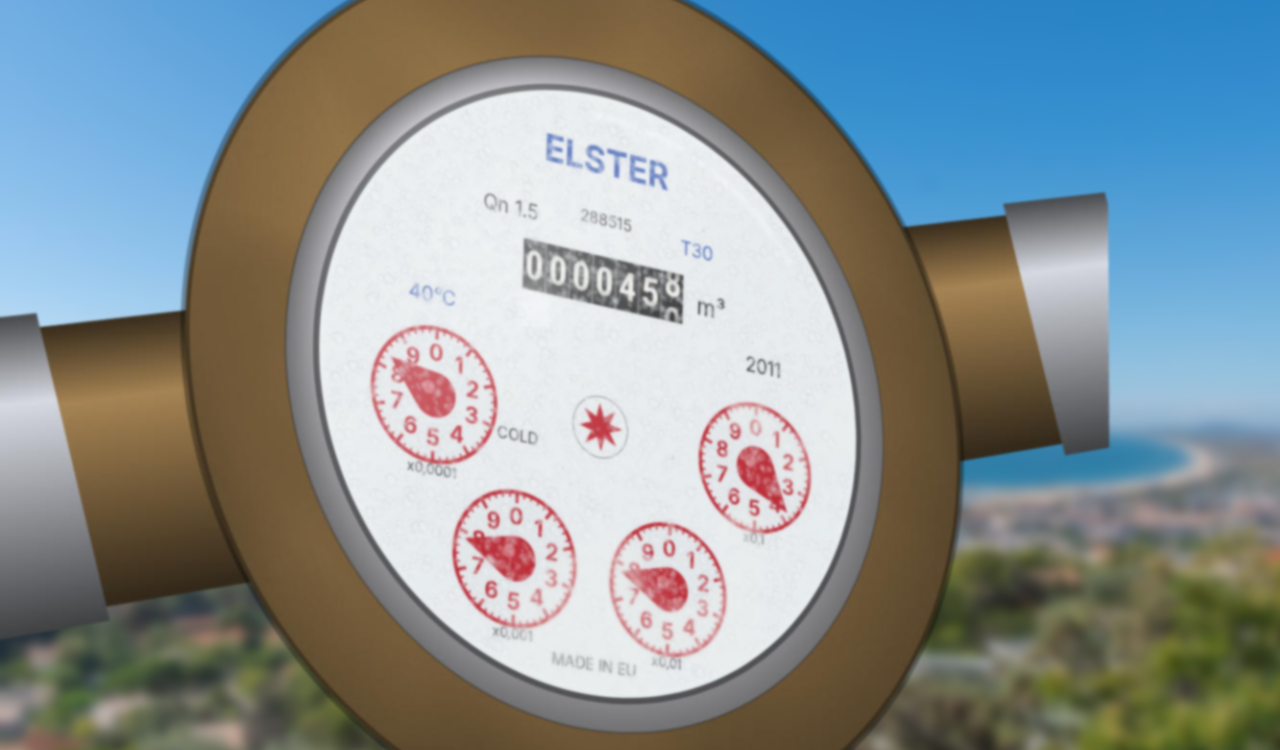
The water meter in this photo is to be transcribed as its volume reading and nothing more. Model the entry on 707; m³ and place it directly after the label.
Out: 458.3778; m³
